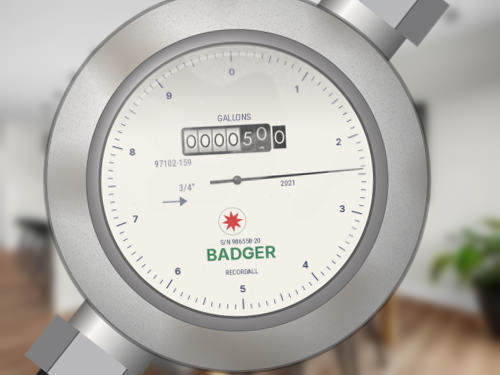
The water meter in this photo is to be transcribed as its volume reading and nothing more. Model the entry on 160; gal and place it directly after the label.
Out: 502.4; gal
